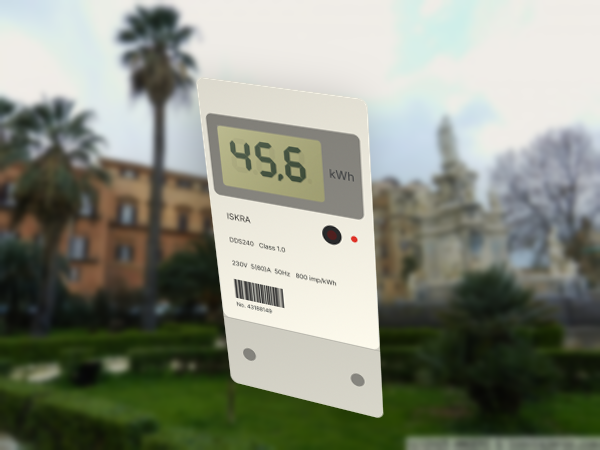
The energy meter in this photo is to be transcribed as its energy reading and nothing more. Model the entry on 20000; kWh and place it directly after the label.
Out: 45.6; kWh
